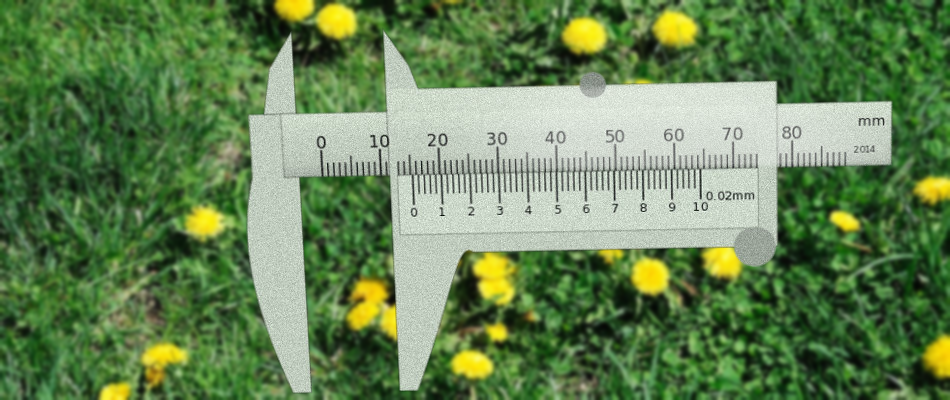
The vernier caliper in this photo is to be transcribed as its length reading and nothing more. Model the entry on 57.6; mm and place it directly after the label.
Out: 15.4; mm
